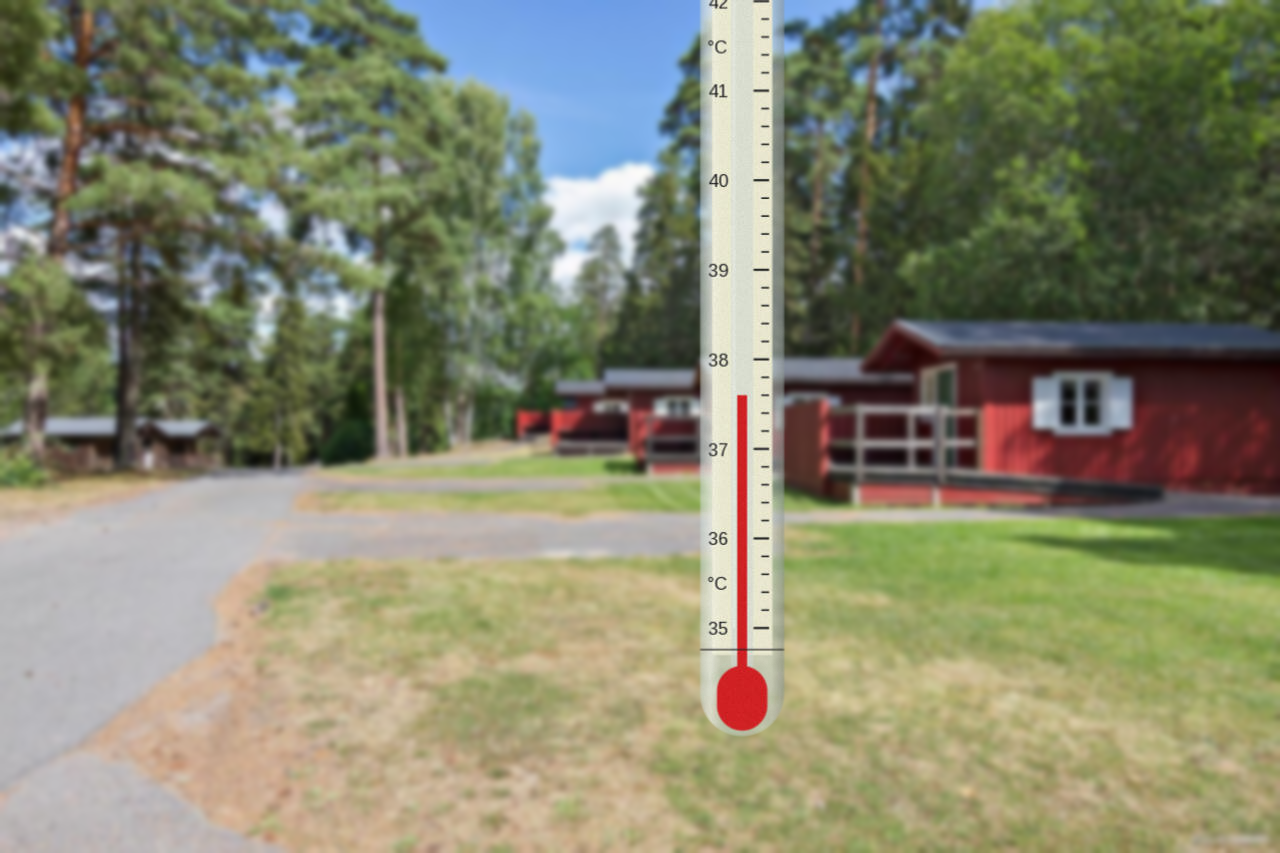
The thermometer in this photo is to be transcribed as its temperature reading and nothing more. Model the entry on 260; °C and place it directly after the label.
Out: 37.6; °C
